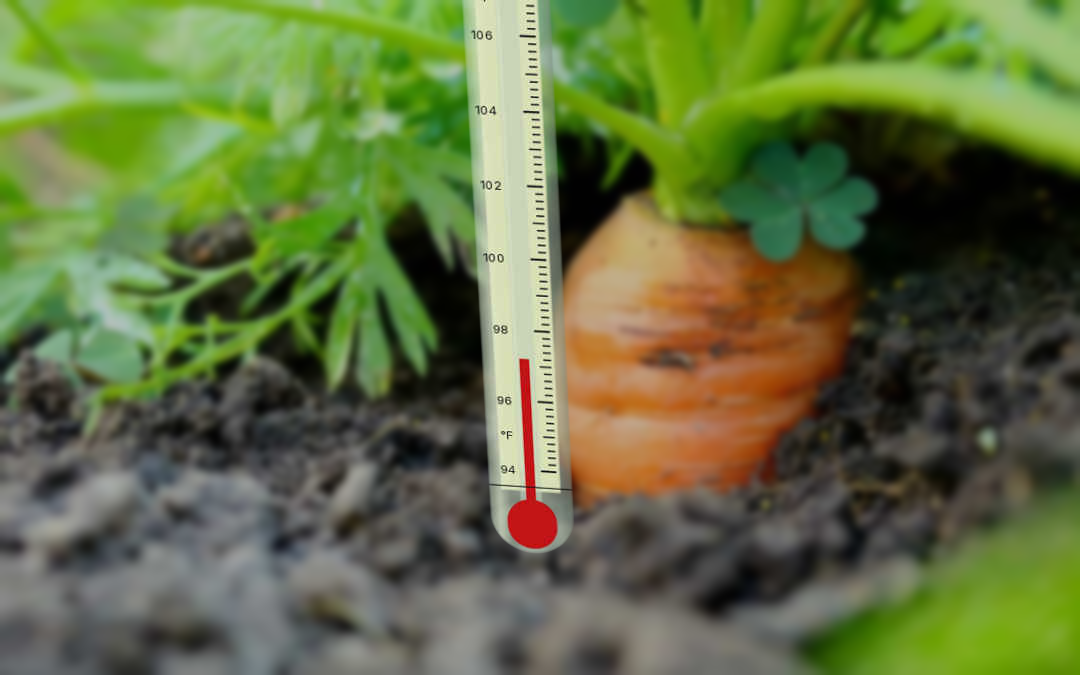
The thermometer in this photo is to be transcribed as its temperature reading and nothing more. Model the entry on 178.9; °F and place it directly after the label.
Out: 97.2; °F
